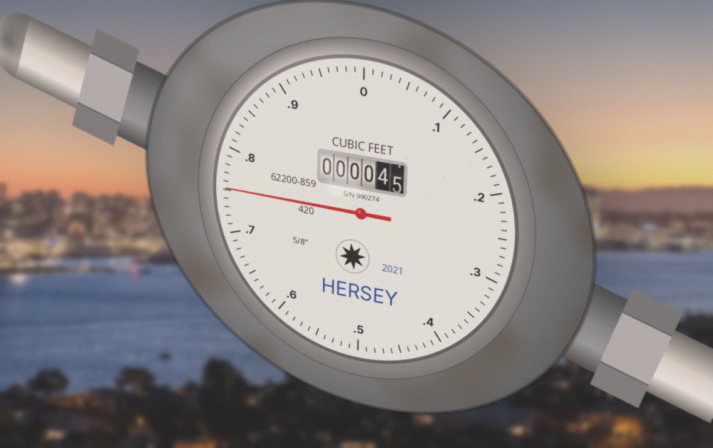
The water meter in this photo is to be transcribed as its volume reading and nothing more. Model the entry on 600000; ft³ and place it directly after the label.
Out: 44.75; ft³
